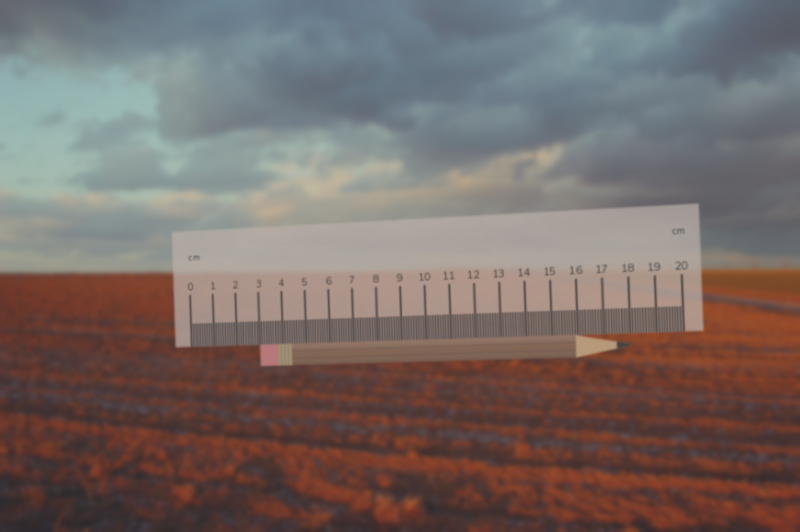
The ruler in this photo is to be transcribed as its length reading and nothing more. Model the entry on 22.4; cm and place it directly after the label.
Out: 15; cm
